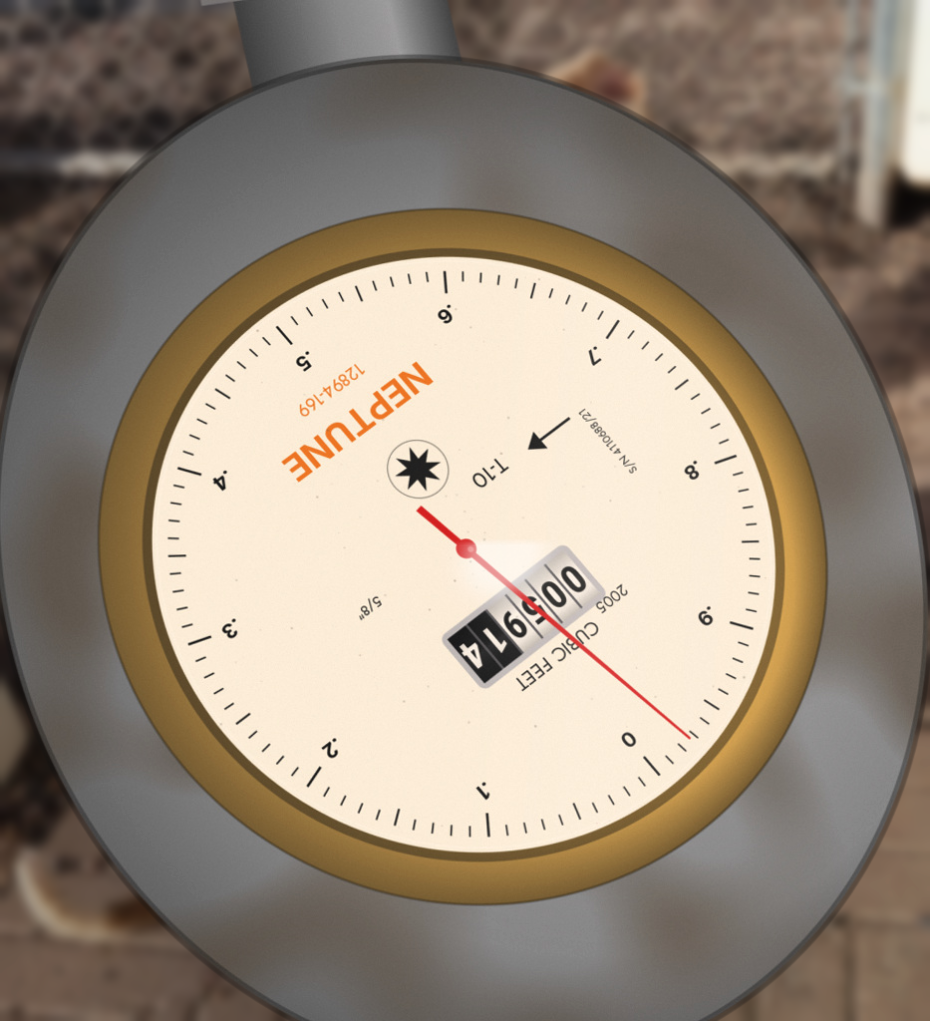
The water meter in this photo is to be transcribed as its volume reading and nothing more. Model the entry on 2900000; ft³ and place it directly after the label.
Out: 5913.97; ft³
